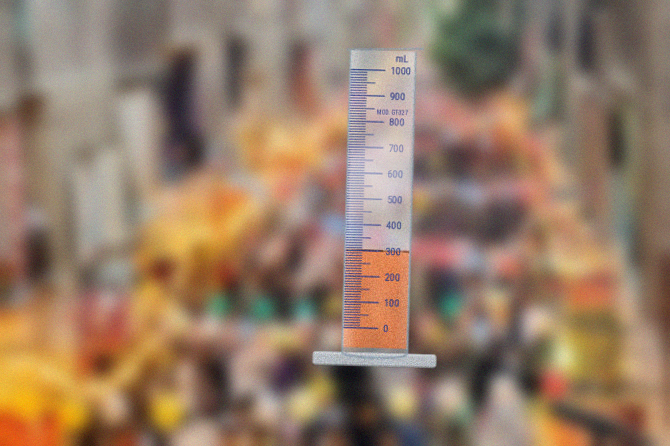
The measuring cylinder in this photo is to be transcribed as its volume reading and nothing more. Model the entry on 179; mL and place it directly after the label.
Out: 300; mL
